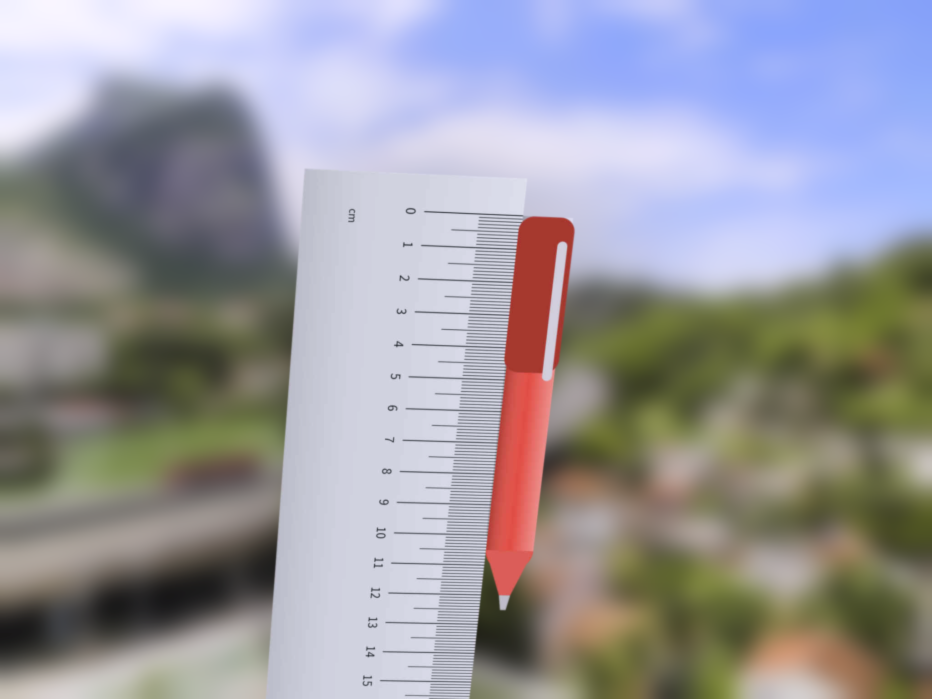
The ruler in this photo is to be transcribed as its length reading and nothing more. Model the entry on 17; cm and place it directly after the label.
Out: 12.5; cm
